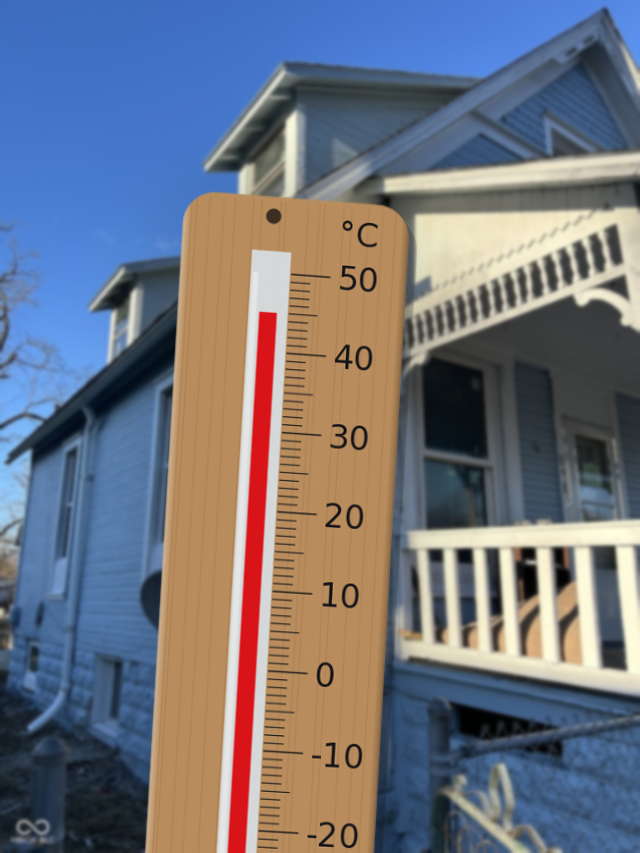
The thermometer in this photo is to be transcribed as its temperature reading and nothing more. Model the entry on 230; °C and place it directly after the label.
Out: 45; °C
